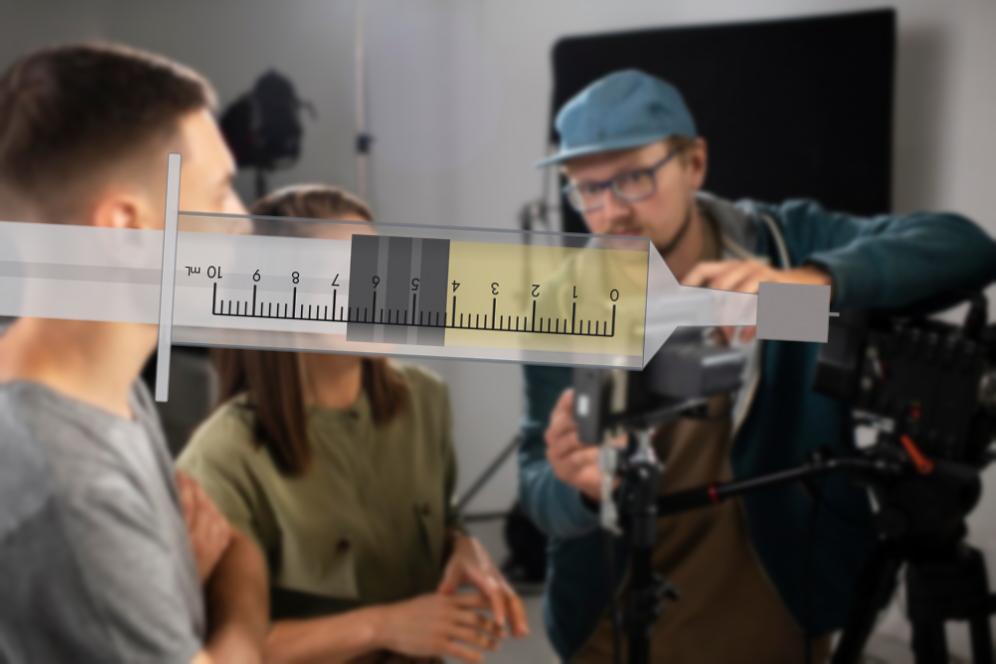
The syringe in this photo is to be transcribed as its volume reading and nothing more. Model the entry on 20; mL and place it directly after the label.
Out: 4.2; mL
